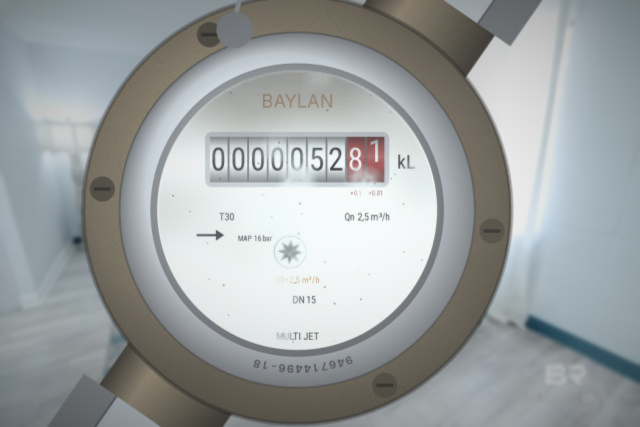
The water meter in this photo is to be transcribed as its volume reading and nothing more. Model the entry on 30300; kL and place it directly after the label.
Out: 52.81; kL
